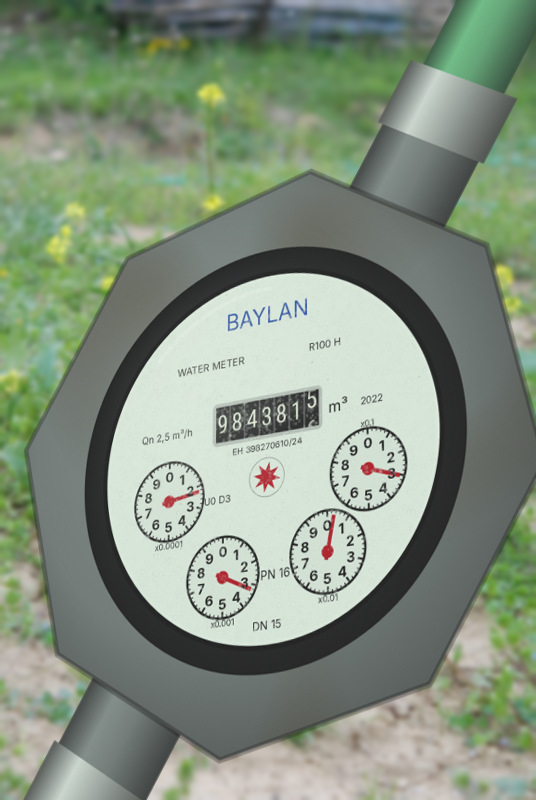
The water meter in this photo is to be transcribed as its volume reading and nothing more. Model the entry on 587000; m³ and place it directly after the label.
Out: 9843815.3032; m³
